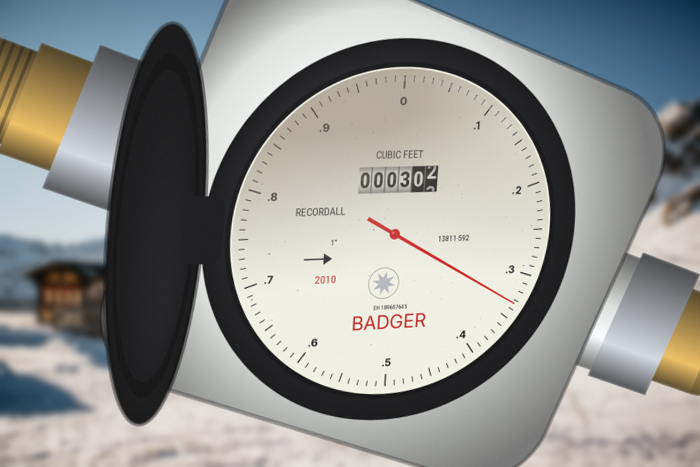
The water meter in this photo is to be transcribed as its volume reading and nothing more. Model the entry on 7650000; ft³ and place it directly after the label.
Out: 302.33; ft³
